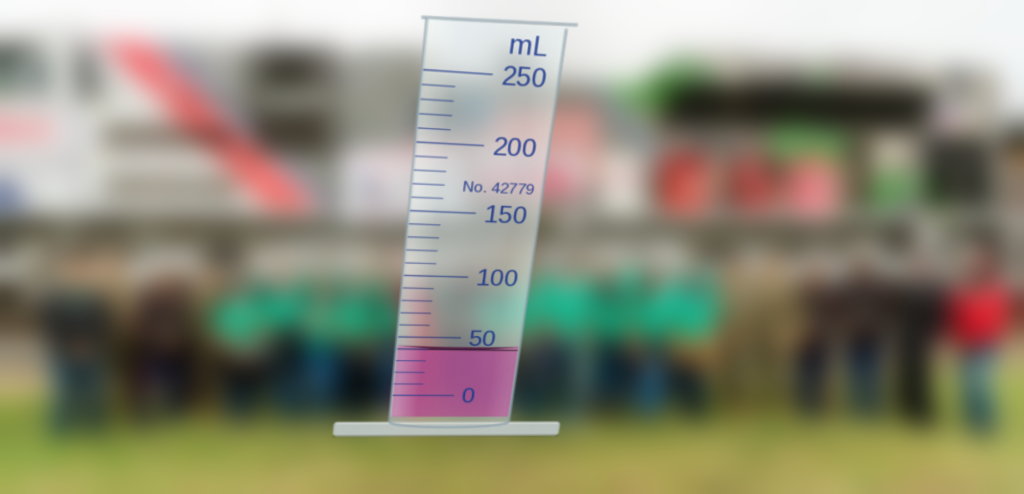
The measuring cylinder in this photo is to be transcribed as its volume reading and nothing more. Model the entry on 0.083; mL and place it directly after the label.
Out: 40; mL
